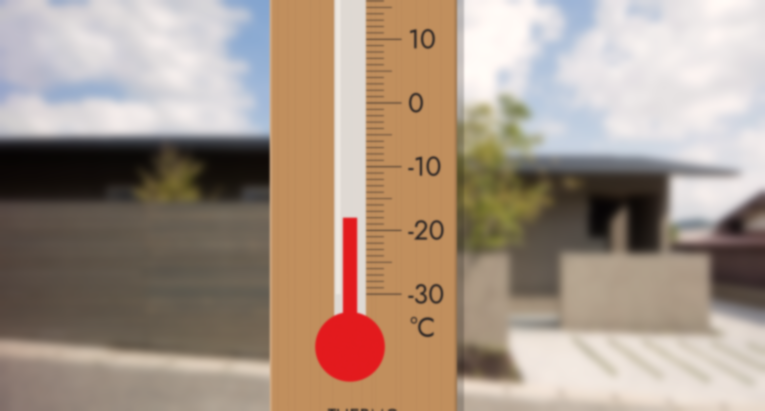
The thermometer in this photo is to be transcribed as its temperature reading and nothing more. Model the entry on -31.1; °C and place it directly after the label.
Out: -18; °C
